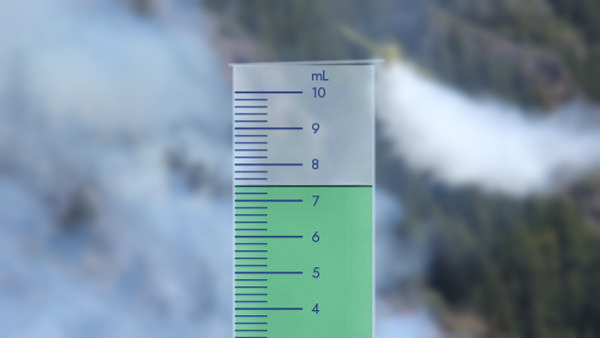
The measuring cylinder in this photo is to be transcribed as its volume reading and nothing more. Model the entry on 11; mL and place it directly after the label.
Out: 7.4; mL
